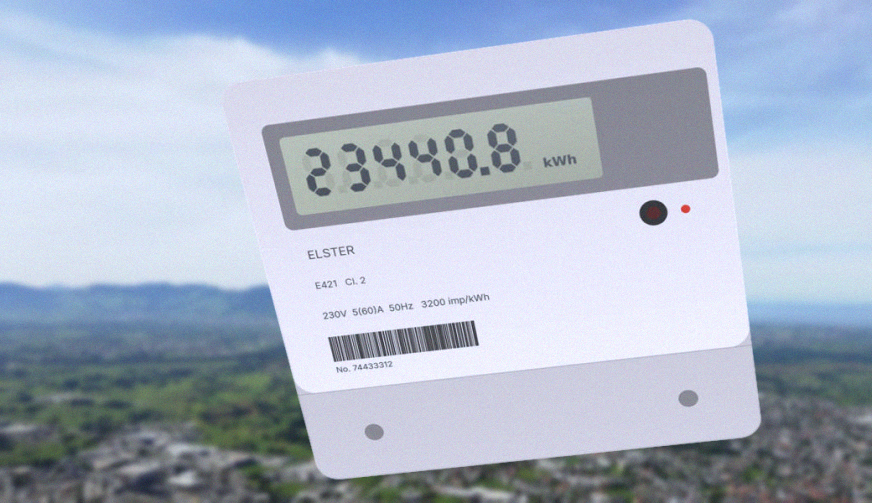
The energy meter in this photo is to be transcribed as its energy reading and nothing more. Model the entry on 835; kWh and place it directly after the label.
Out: 23440.8; kWh
